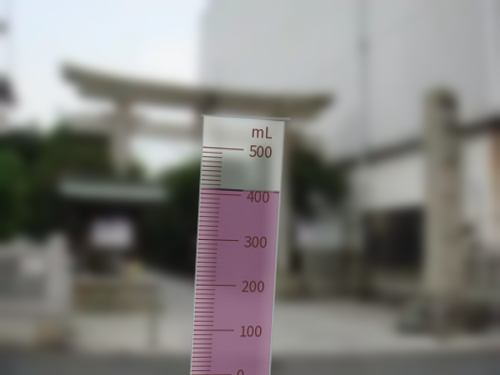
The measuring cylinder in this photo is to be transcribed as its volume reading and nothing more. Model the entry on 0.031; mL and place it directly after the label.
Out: 410; mL
